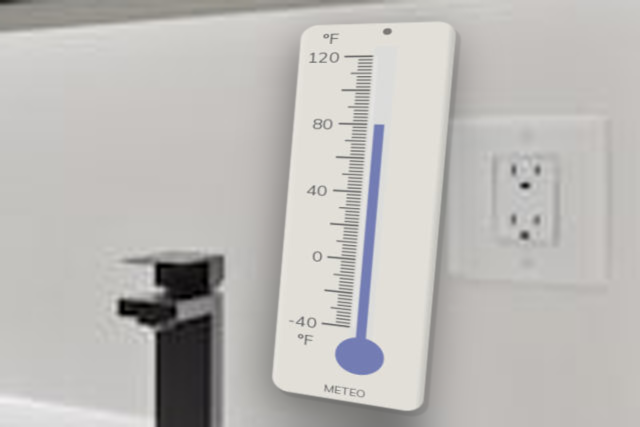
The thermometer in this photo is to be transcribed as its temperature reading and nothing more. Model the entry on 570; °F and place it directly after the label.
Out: 80; °F
